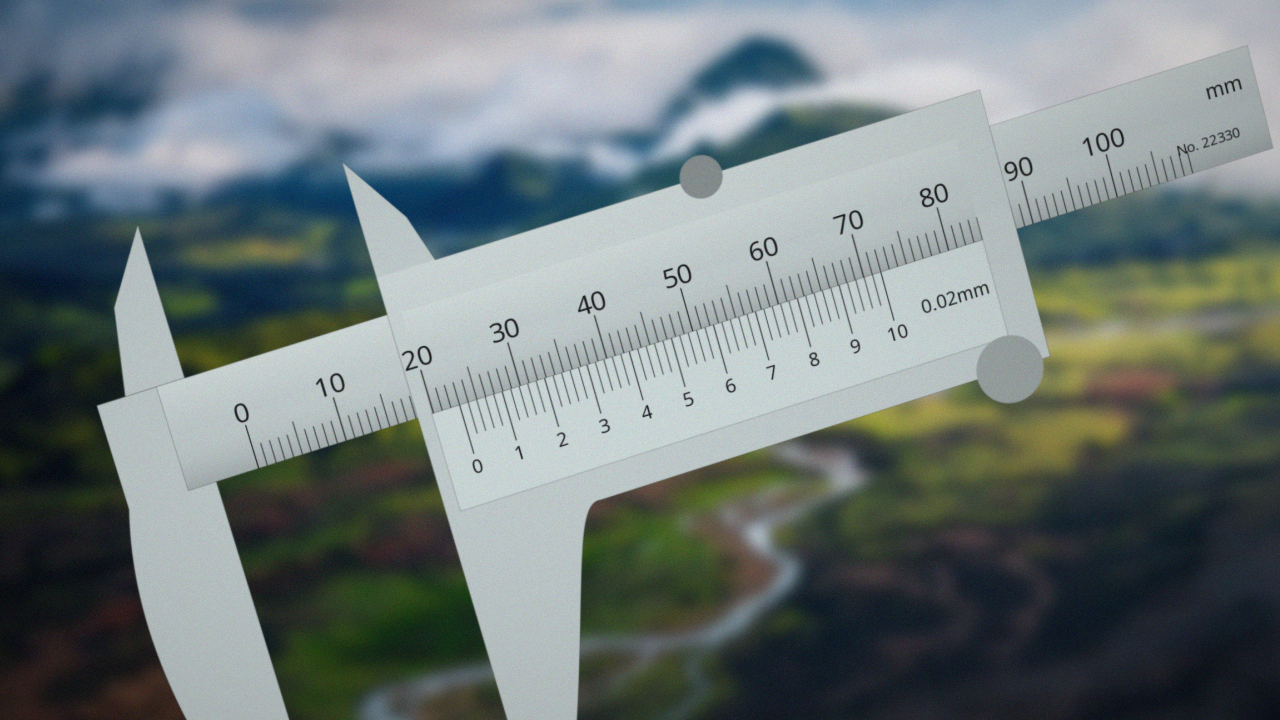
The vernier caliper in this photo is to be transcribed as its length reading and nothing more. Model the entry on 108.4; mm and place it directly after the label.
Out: 23.0; mm
